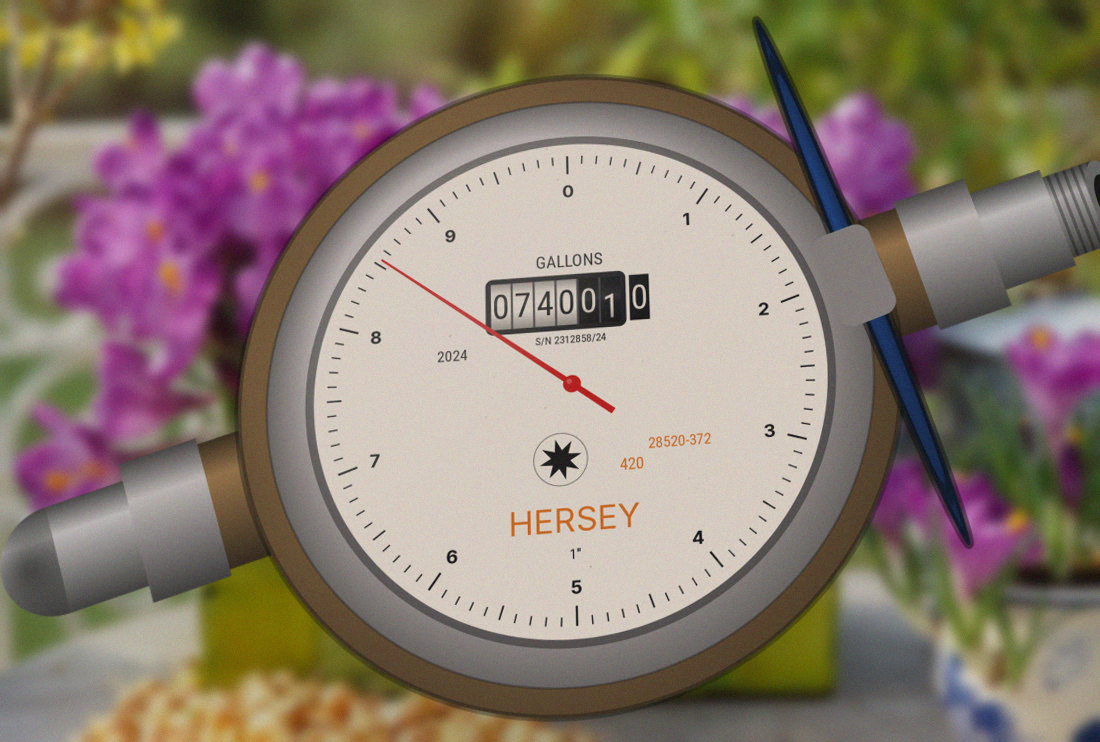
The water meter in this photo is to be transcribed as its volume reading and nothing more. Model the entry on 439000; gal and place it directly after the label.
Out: 740008.5; gal
